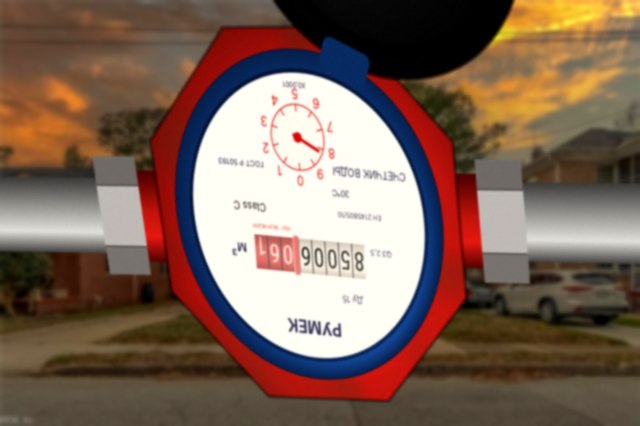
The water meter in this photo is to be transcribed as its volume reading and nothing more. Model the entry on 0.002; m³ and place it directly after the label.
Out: 85006.0608; m³
